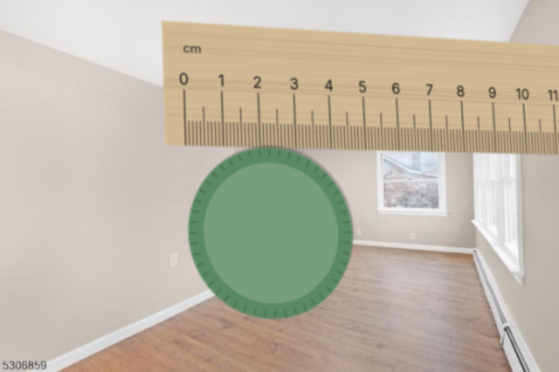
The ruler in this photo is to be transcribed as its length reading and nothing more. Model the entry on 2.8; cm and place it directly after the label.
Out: 4.5; cm
